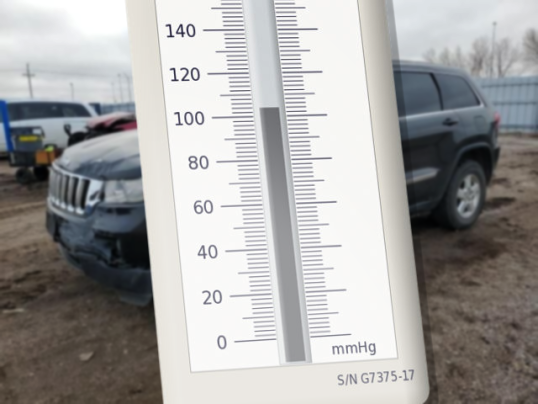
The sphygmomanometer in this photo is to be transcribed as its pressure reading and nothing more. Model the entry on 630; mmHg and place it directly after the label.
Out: 104; mmHg
